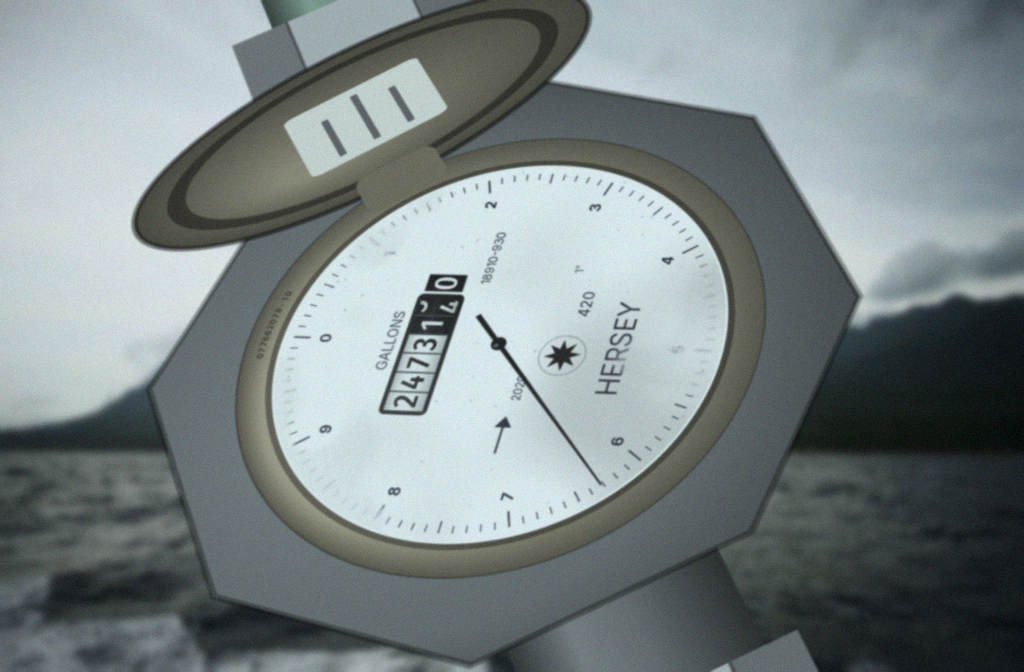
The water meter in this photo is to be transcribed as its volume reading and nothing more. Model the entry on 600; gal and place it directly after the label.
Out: 2473136.3; gal
